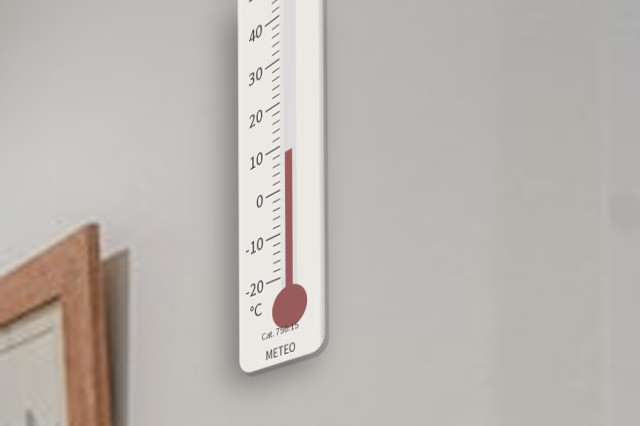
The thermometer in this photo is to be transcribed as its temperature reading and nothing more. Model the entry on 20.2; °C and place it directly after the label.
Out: 8; °C
